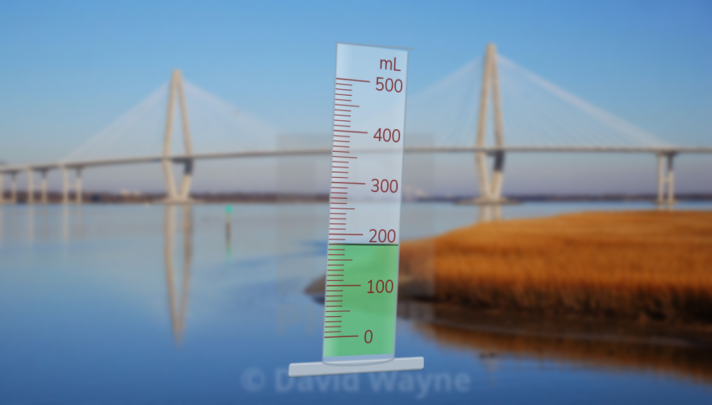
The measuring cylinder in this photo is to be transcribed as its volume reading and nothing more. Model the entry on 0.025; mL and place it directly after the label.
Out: 180; mL
